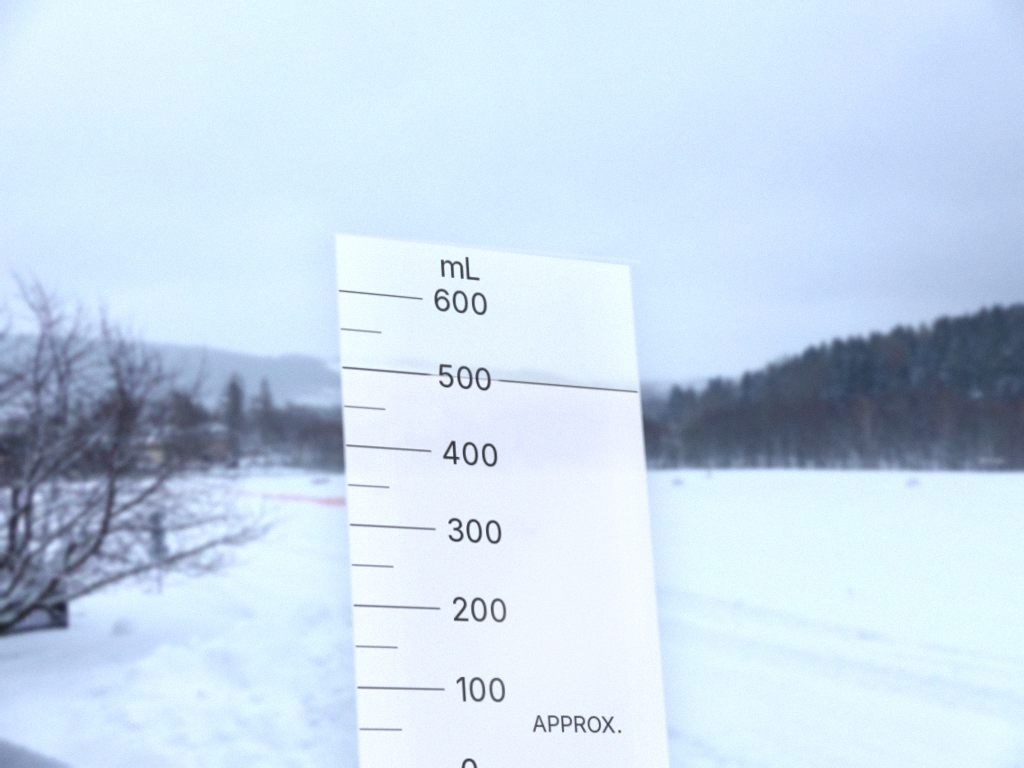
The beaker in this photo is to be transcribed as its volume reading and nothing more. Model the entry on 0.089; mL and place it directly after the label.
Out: 500; mL
